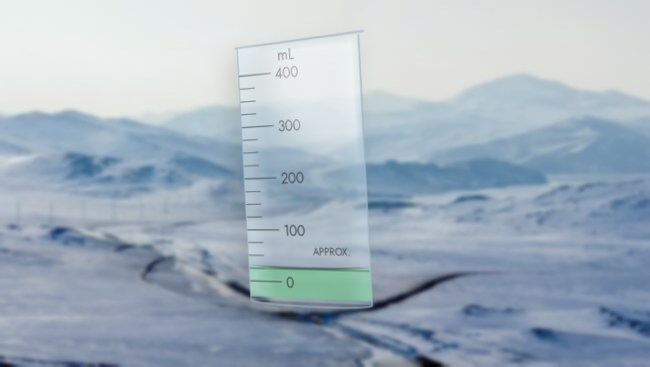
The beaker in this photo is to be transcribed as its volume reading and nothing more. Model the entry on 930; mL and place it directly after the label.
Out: 25; mL
